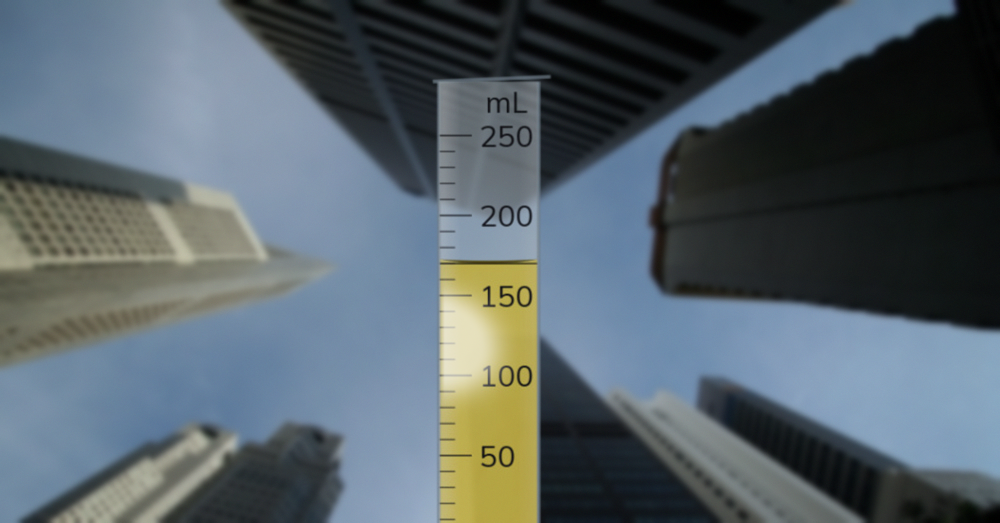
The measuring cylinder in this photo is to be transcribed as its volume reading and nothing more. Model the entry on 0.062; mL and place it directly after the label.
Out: 170; mL
